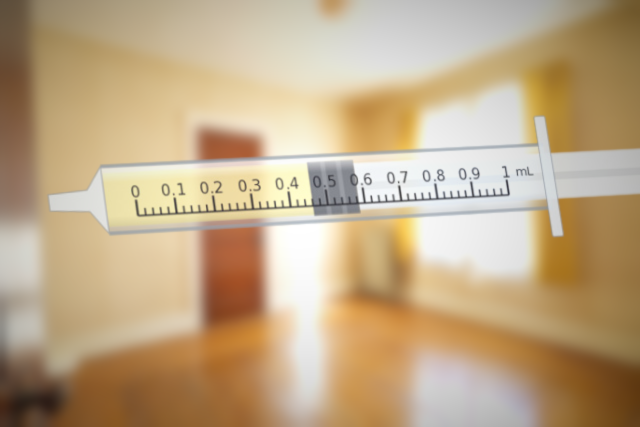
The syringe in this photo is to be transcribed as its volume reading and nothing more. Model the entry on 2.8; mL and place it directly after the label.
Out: 0.46; mL
